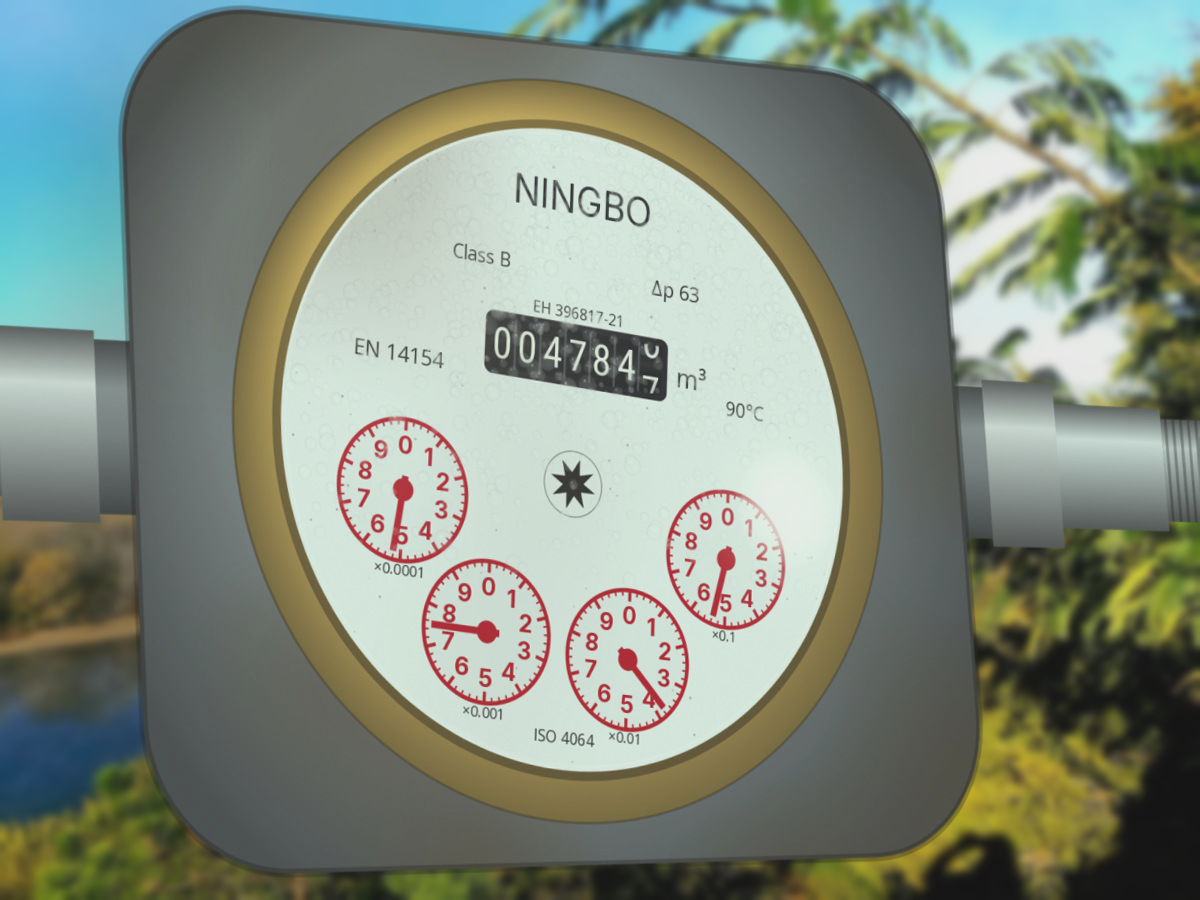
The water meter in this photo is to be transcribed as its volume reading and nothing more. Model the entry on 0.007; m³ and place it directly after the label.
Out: 47846.5375; m³
